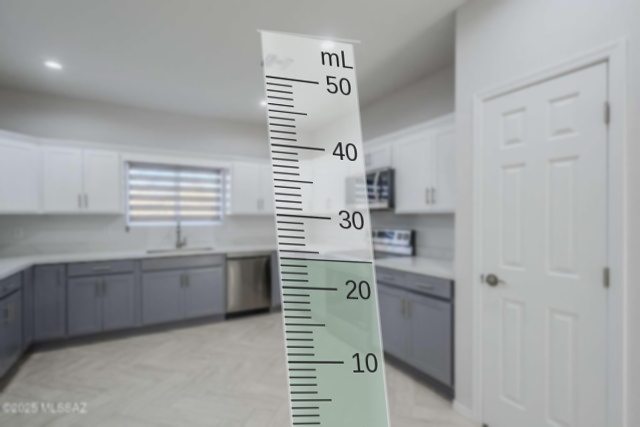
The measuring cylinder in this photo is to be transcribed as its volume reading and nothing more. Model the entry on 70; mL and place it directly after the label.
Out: 24; mL
